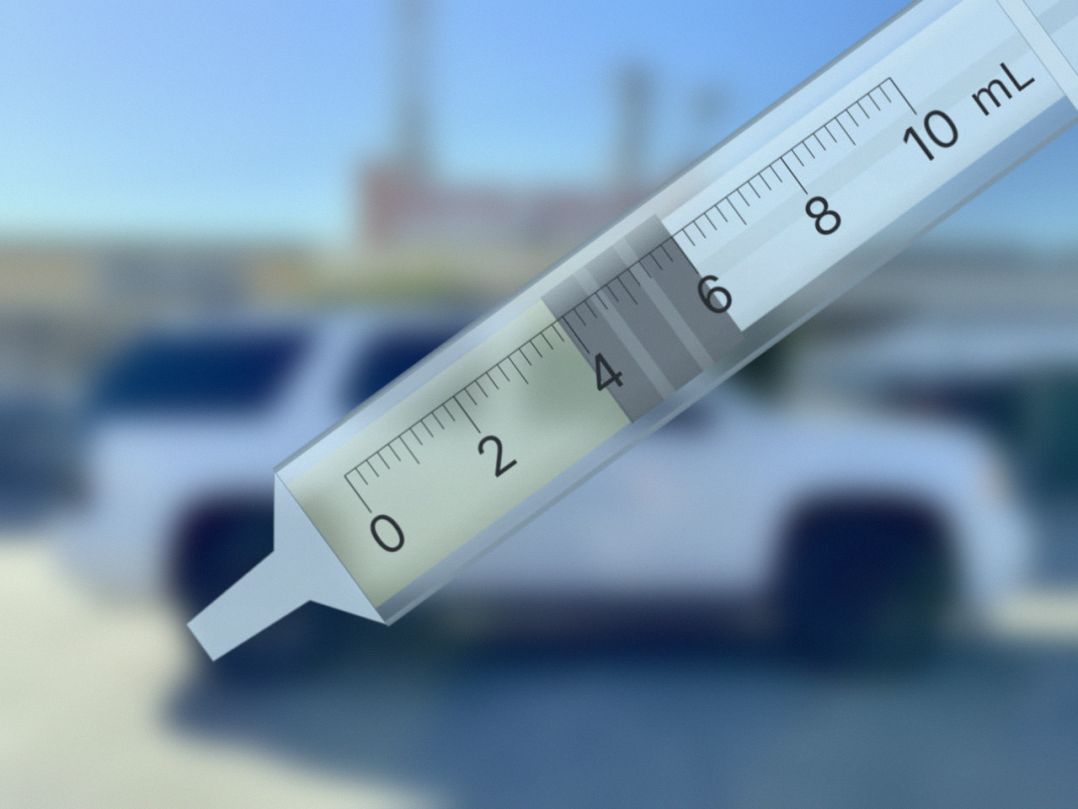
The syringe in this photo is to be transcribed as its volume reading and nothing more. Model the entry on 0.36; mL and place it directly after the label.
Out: 3.9; mL
